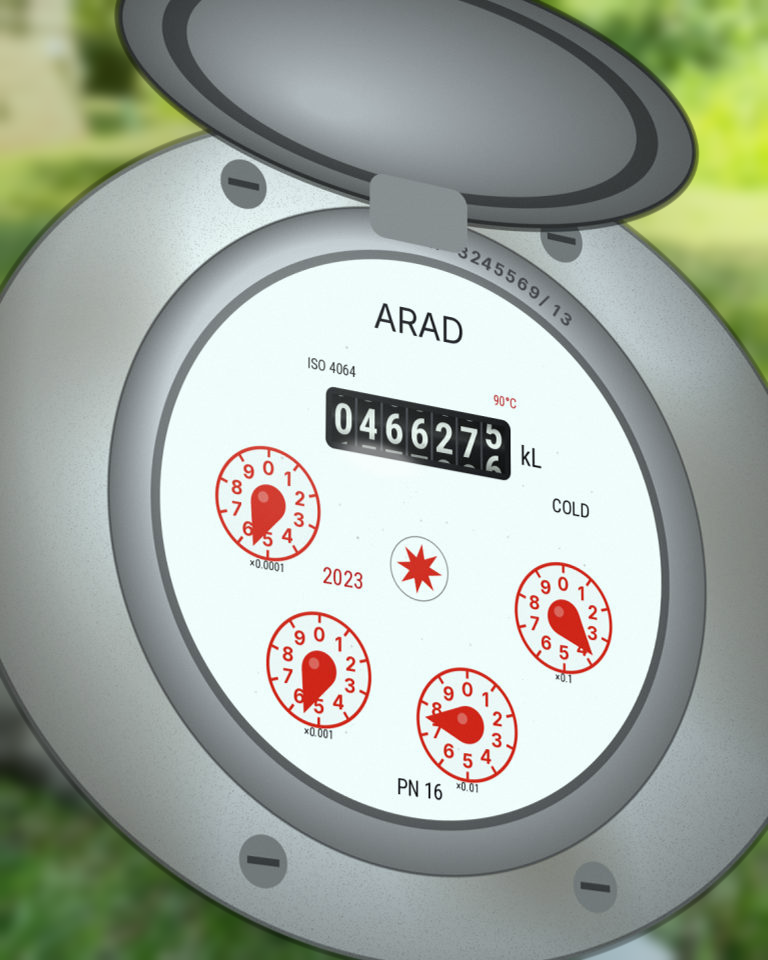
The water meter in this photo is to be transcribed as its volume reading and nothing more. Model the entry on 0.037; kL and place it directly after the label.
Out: 466275.3755; kL
